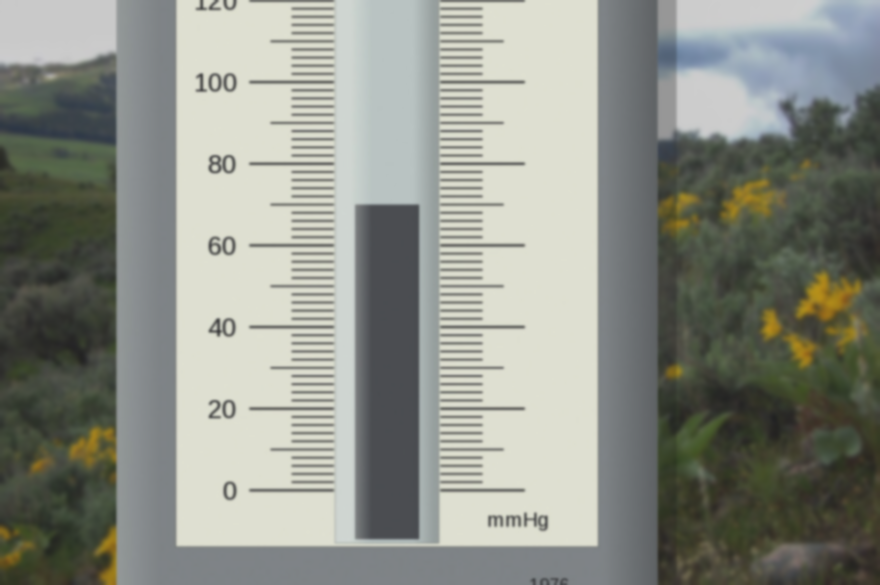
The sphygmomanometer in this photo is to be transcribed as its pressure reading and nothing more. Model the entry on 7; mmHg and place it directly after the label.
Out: 70; mmHg
